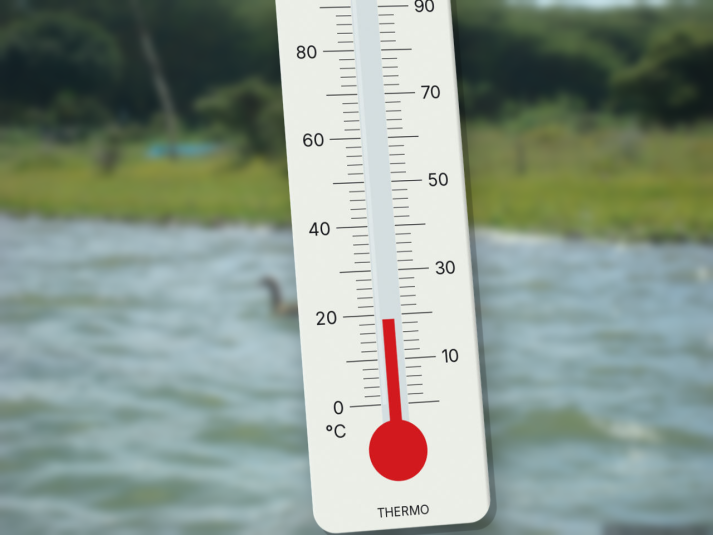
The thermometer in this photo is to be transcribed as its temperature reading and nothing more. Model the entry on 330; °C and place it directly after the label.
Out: 19; °C
